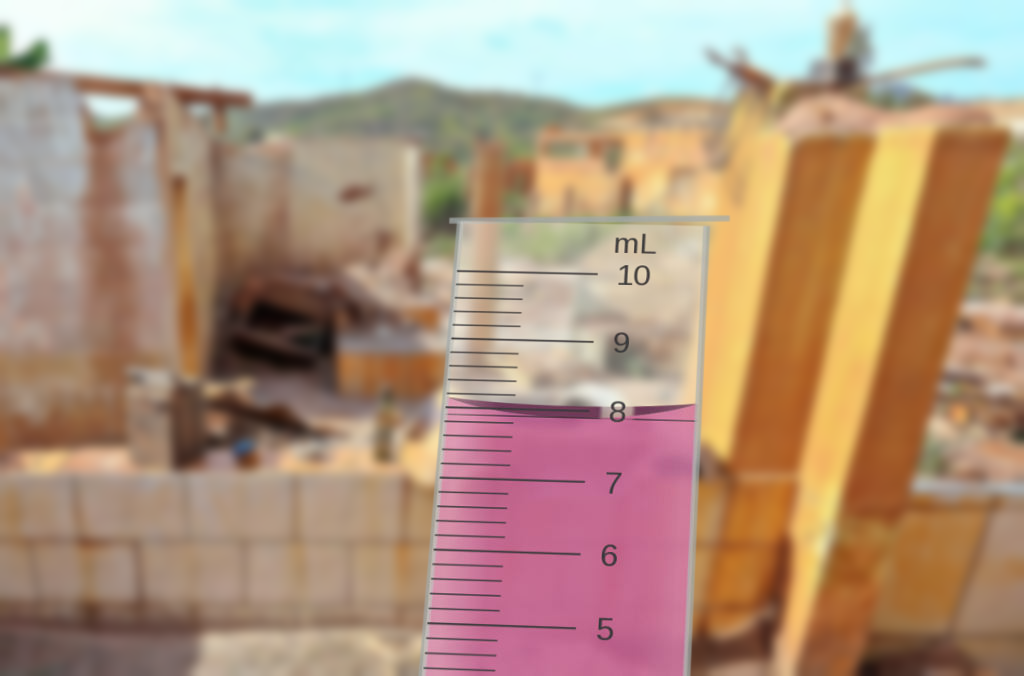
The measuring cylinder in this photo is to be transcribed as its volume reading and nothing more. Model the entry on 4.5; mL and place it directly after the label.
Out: 7.9; mL
